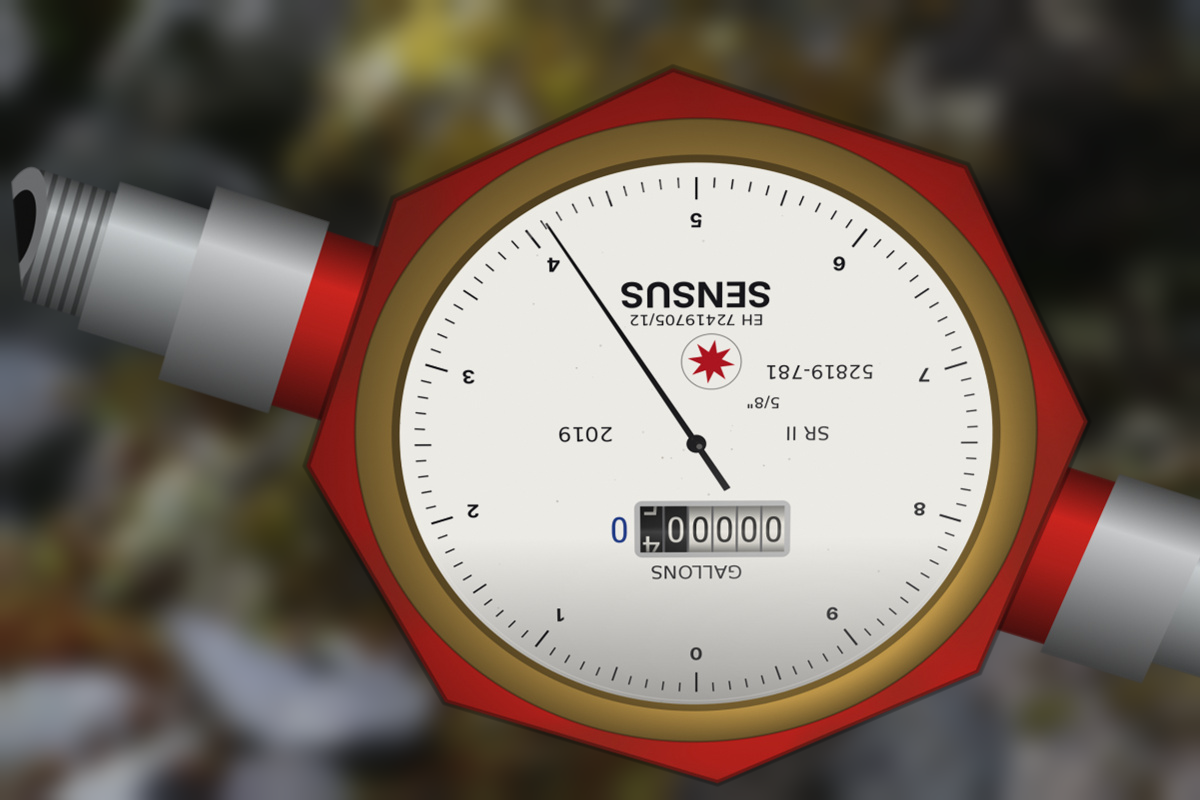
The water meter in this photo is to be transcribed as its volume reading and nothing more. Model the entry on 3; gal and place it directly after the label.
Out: 44.1; gal
